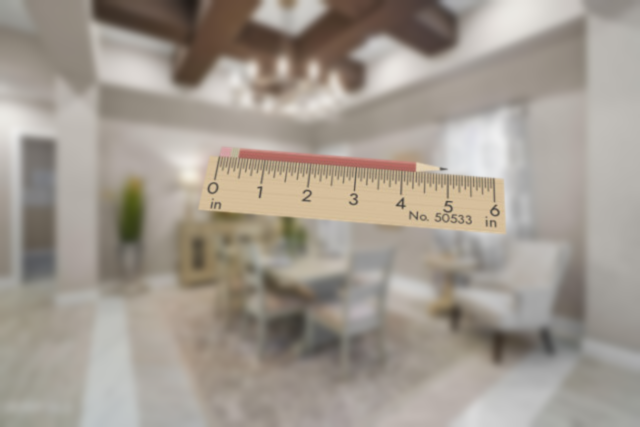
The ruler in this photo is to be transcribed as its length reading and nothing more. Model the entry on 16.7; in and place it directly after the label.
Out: 5; in
